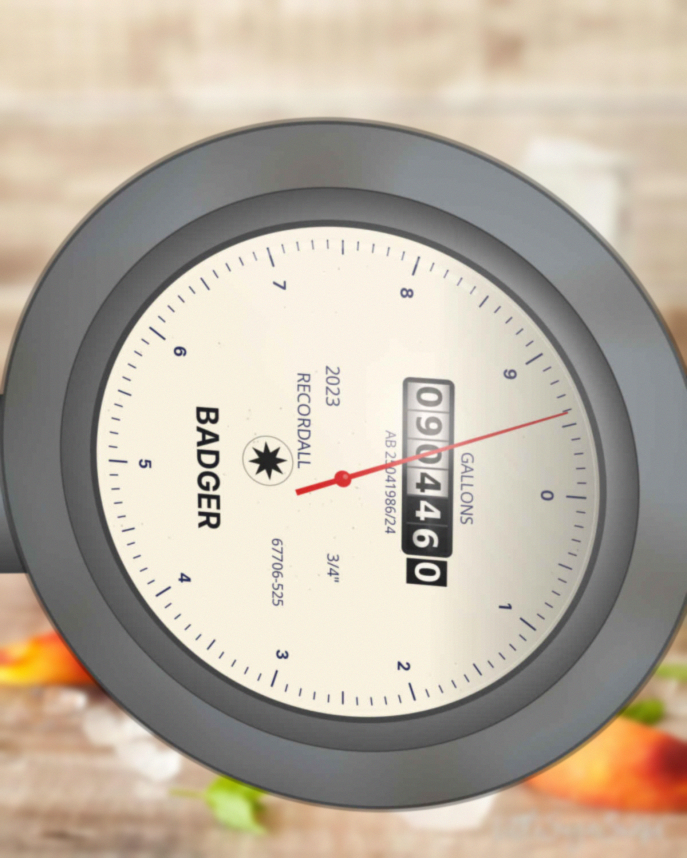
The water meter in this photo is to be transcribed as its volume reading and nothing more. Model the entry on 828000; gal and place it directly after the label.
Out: 904459.4; gal
